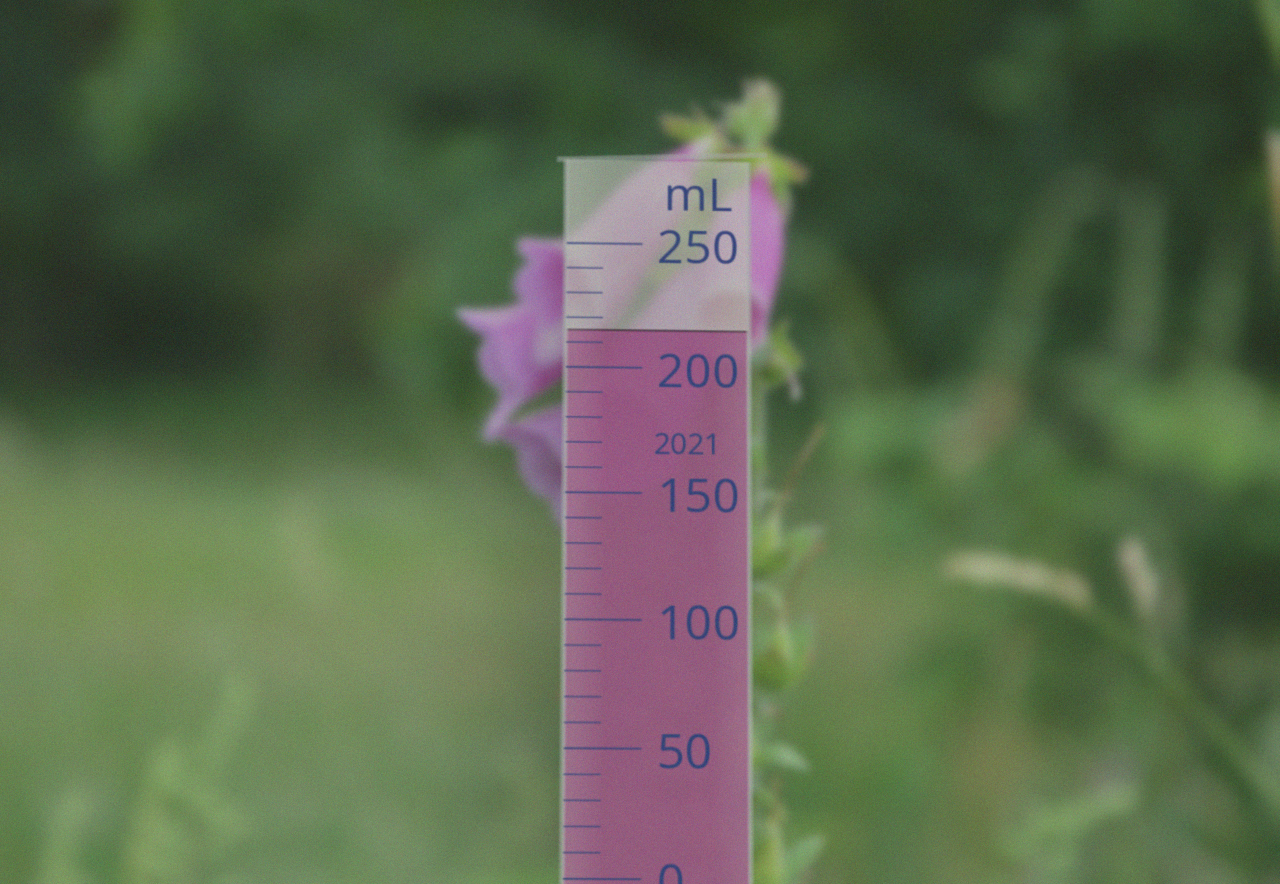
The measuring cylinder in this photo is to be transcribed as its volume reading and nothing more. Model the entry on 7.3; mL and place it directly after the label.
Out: 215; mL
